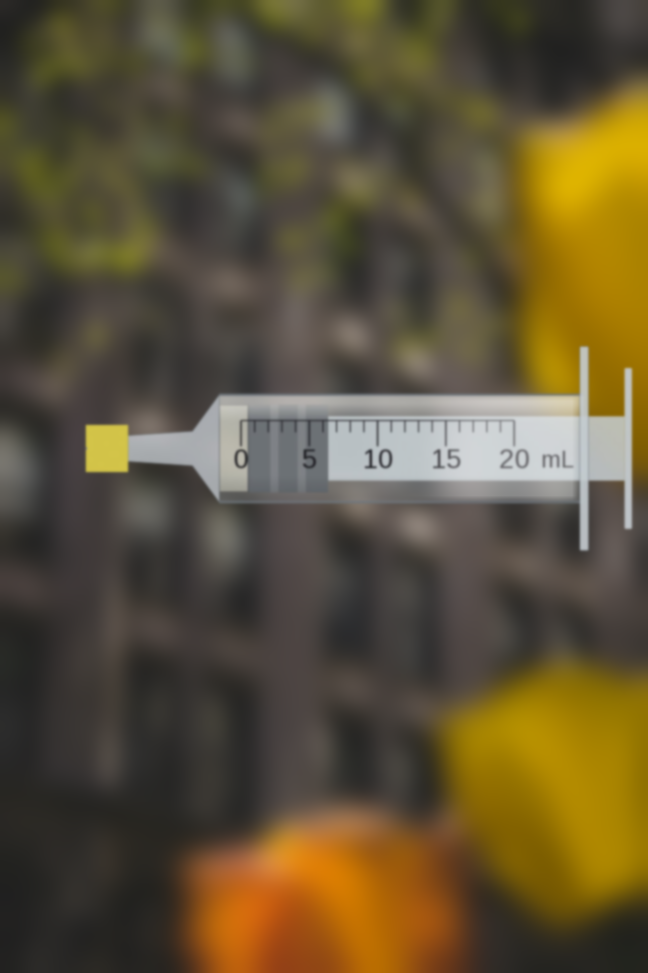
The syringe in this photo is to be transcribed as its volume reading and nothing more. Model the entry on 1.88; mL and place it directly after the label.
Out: 0.5; mL
